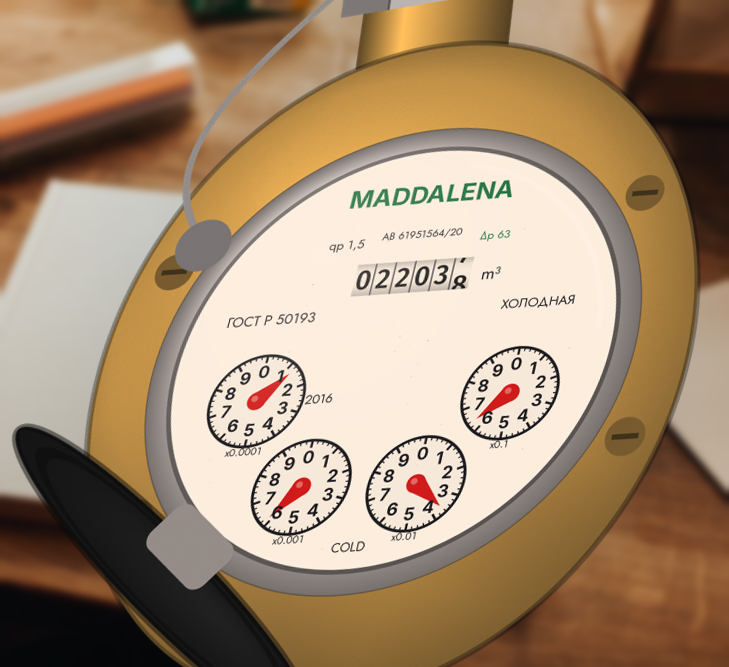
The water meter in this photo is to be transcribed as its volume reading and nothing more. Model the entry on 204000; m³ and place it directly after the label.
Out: 22037.6361; m³
